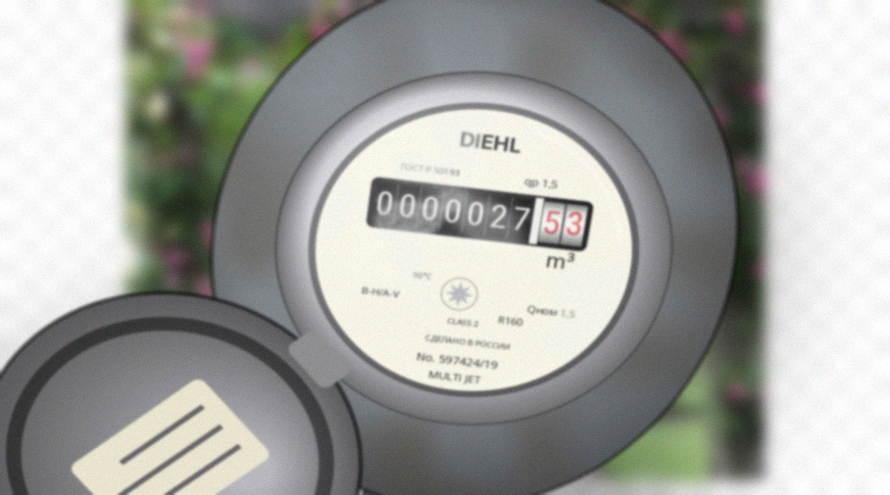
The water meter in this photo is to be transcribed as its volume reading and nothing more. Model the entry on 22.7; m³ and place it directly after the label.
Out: 27.53; m³
